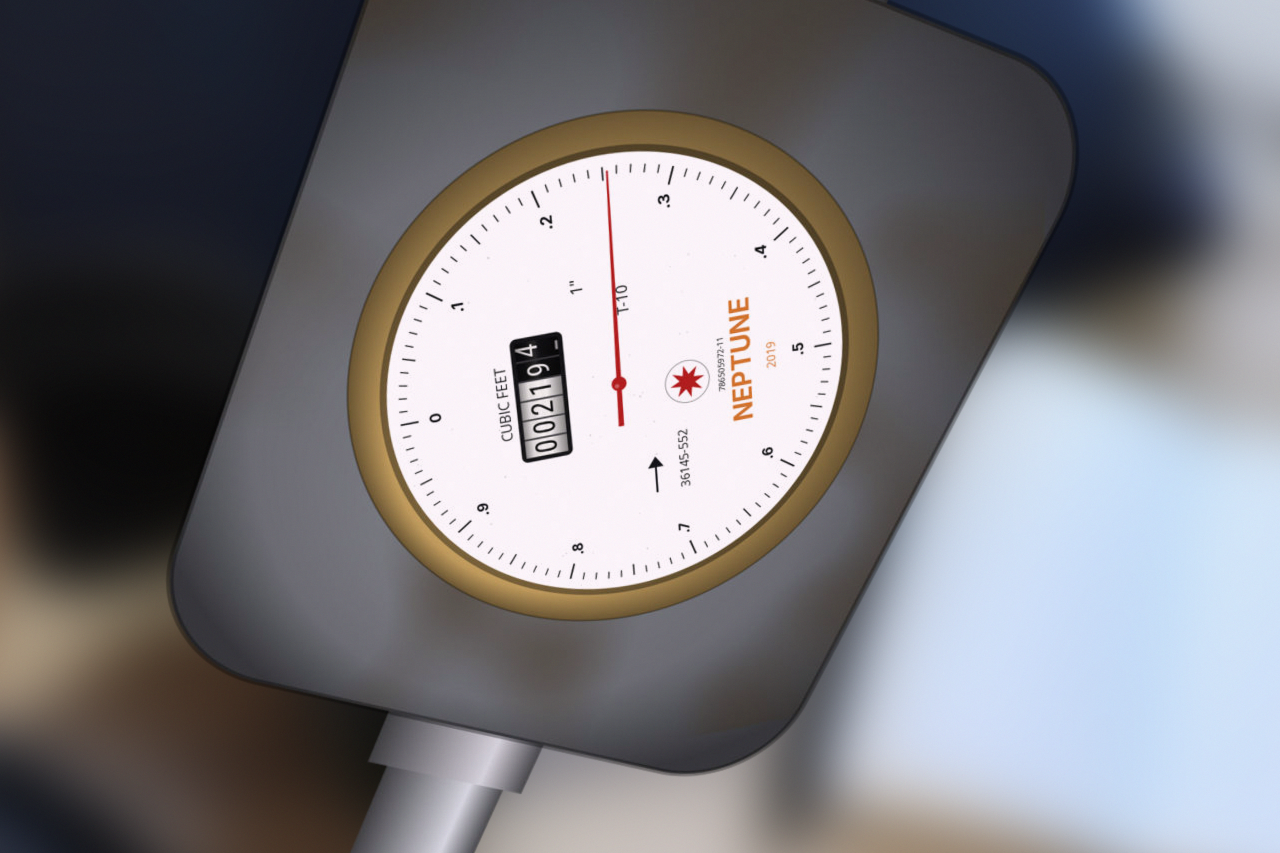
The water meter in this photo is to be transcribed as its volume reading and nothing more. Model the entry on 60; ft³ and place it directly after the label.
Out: 2194.25; ft³
